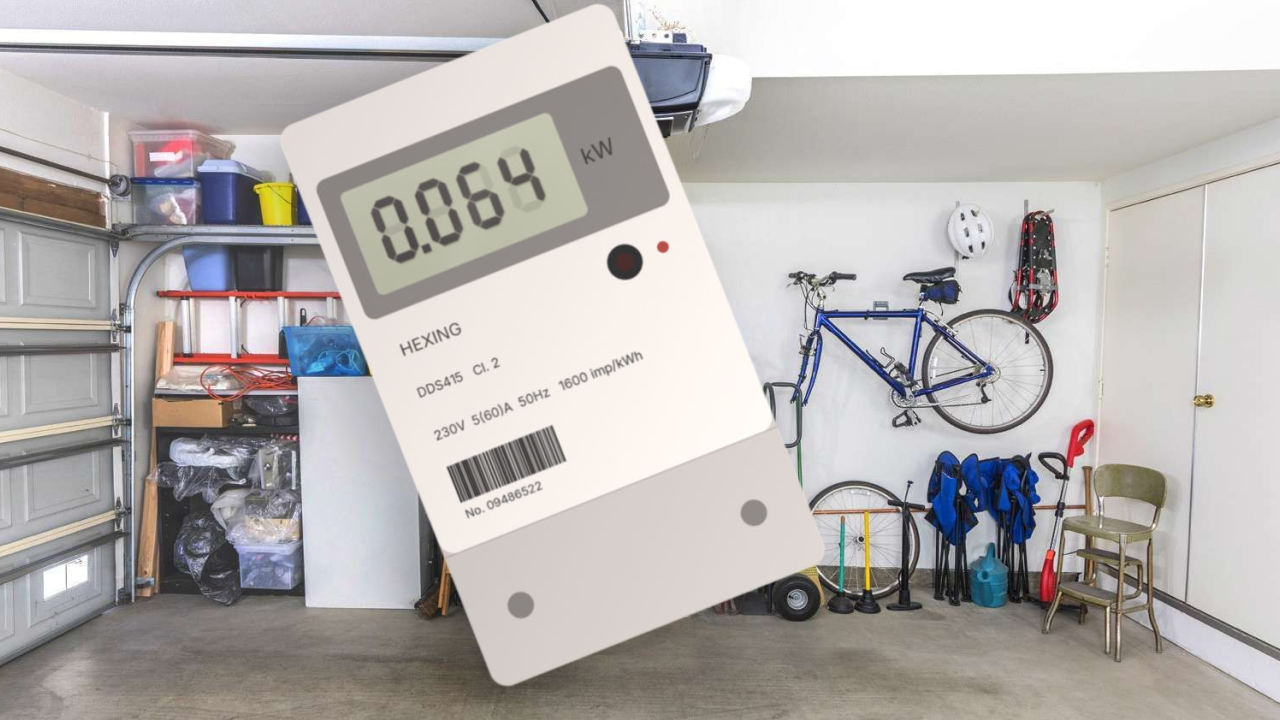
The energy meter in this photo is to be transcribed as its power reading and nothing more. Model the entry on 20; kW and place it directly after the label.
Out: 0.064; kW
